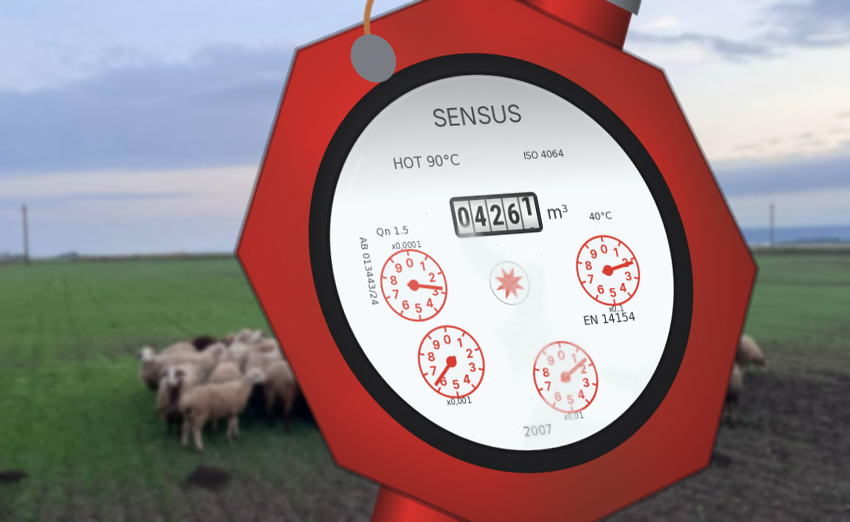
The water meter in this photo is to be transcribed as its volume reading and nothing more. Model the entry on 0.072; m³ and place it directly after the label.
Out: 4261.2162; m³
